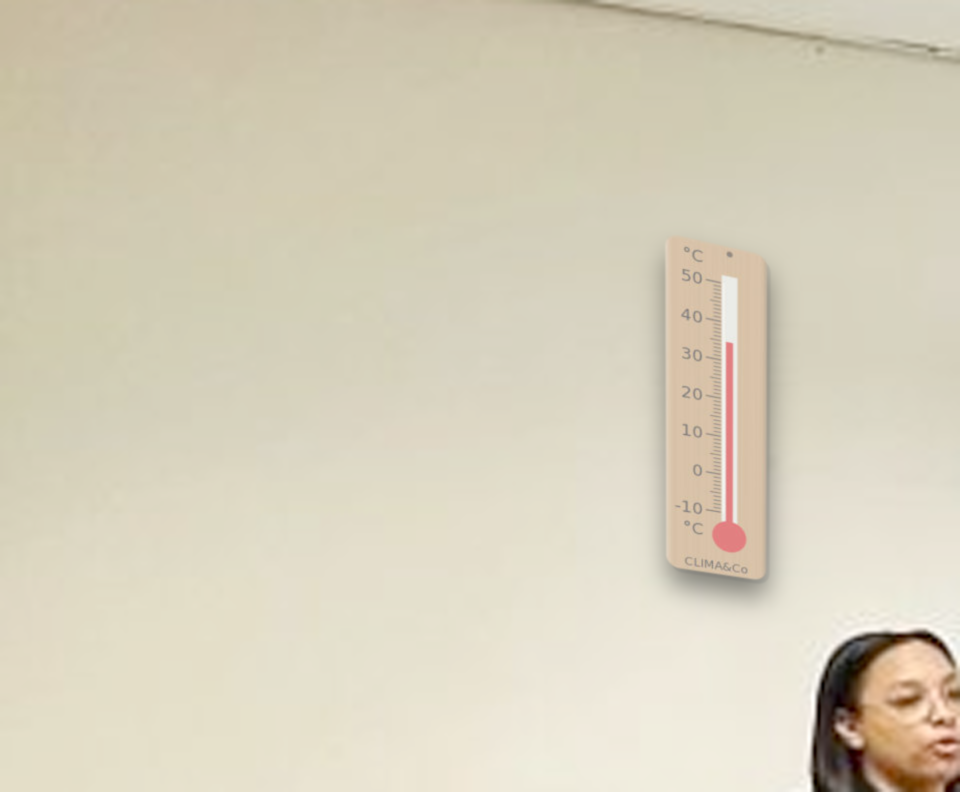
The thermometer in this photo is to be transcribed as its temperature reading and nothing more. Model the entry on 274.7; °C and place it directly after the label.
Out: 35; °C
